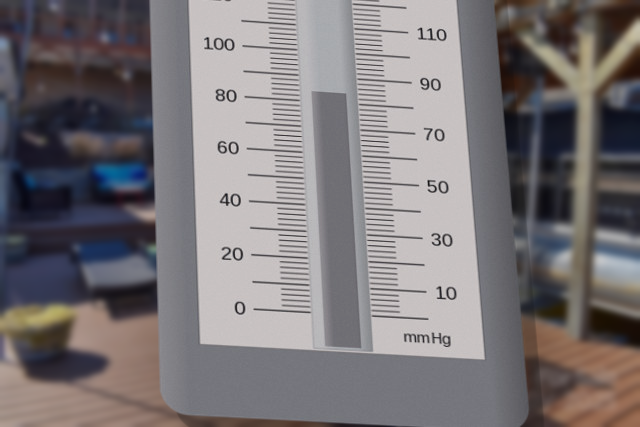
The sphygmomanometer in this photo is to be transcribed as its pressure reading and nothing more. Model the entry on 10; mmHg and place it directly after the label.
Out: 84; mmHg
